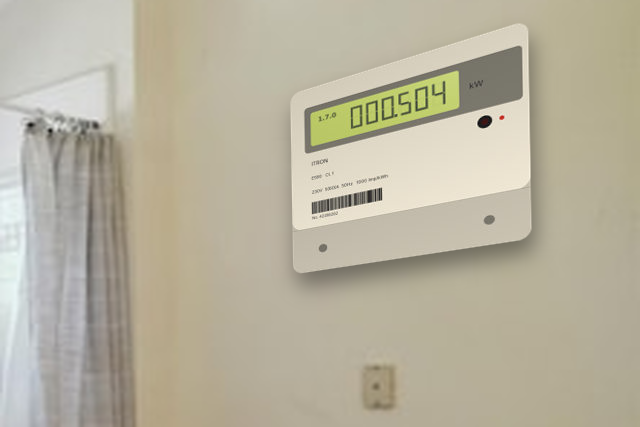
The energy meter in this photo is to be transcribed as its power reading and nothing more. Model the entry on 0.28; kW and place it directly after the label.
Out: 0.504; kW
